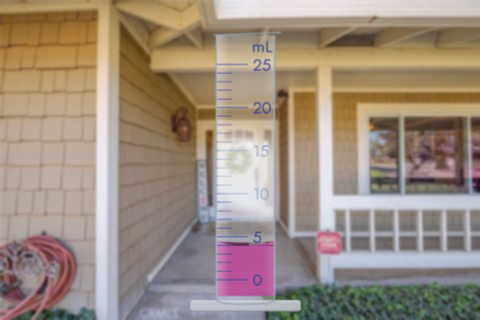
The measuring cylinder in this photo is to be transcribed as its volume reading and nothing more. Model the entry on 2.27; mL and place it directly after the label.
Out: 4; mL
